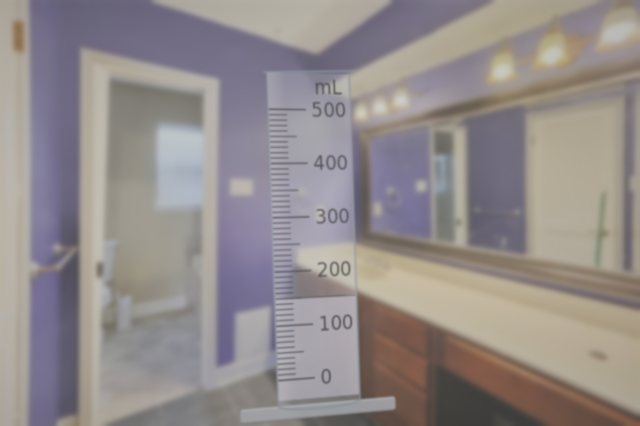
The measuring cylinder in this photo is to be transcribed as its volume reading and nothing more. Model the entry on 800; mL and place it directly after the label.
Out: 150; mL
